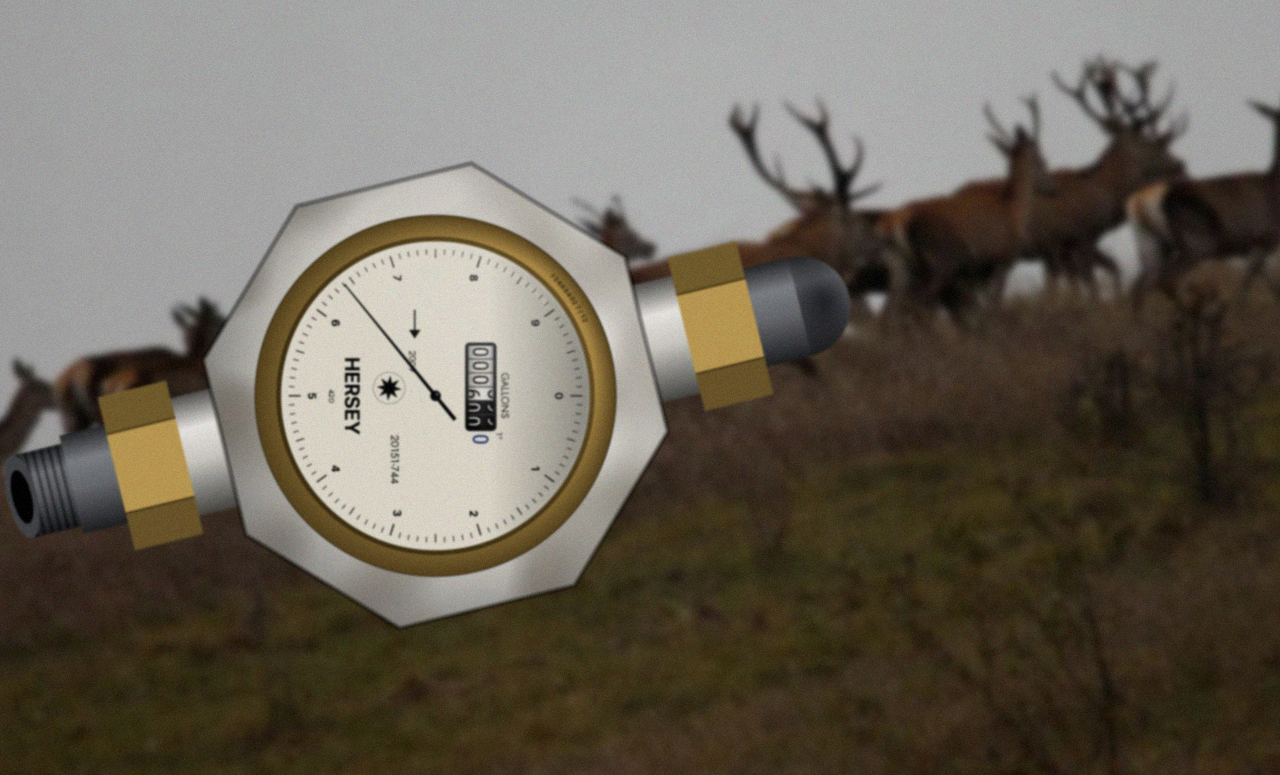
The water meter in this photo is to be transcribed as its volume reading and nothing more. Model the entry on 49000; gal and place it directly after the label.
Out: 5996.4; gal
